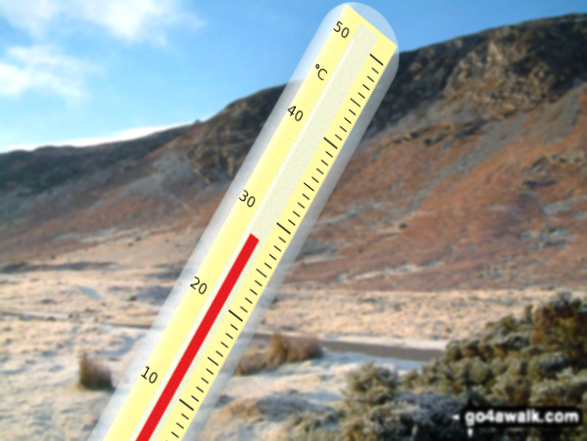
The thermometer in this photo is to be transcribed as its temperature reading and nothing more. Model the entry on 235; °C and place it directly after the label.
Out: 27.5; °C
